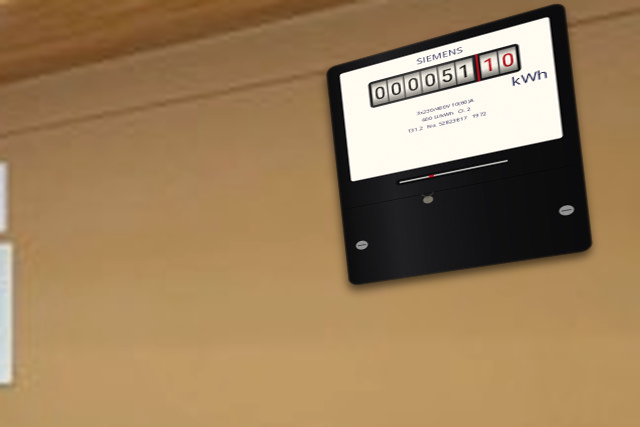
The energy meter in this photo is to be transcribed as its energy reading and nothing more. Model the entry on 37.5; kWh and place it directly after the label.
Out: 51.10; kWh
